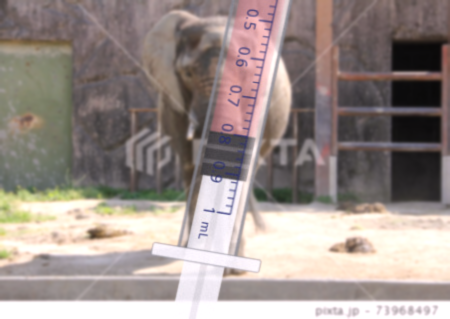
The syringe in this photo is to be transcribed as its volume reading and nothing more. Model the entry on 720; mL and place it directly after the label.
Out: 0.8; mL
